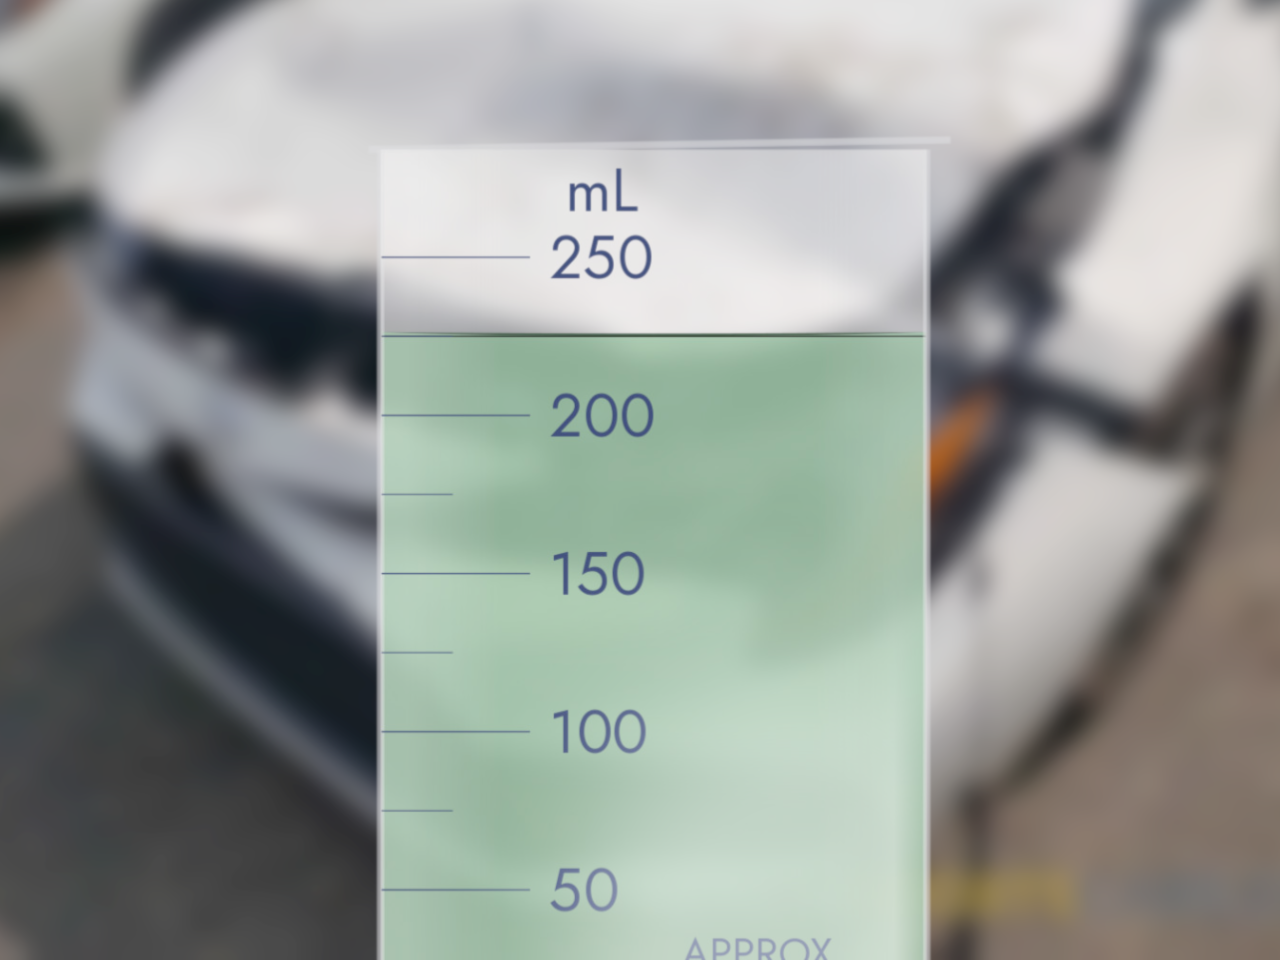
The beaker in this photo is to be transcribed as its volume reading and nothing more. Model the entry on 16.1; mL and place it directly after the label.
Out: 225; mL
